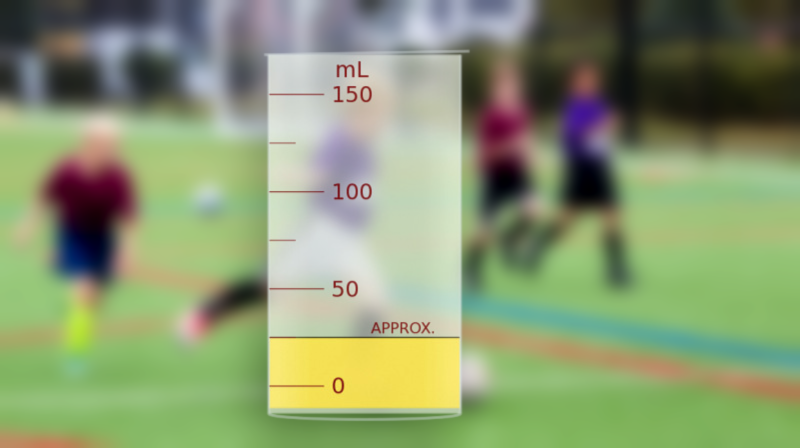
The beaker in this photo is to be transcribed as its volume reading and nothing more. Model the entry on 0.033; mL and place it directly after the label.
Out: 25; mL
